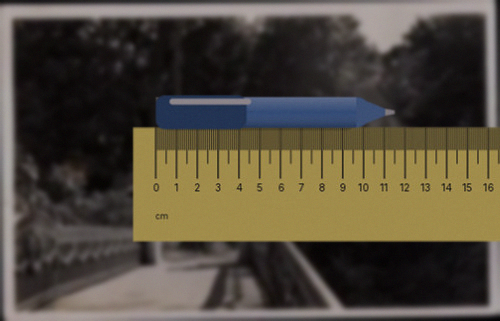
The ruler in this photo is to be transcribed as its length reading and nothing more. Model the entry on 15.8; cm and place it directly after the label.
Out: 11.5; cm
